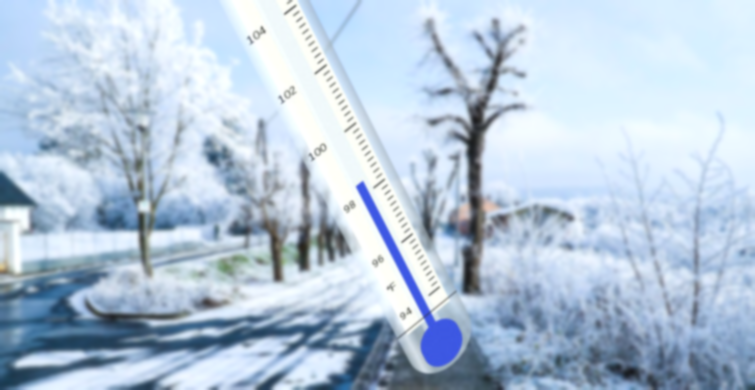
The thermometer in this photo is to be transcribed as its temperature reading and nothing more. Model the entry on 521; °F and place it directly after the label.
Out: 98.4; °F
